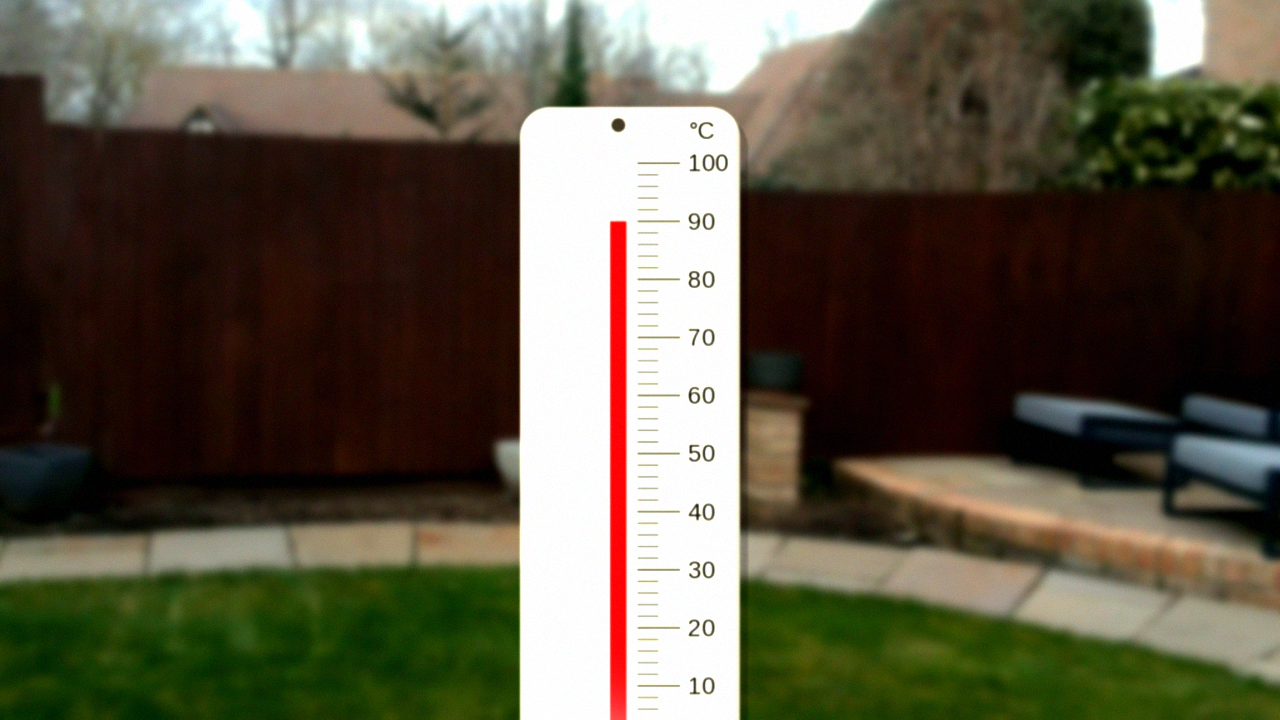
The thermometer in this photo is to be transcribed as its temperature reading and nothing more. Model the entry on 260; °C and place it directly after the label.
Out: 90; °C
